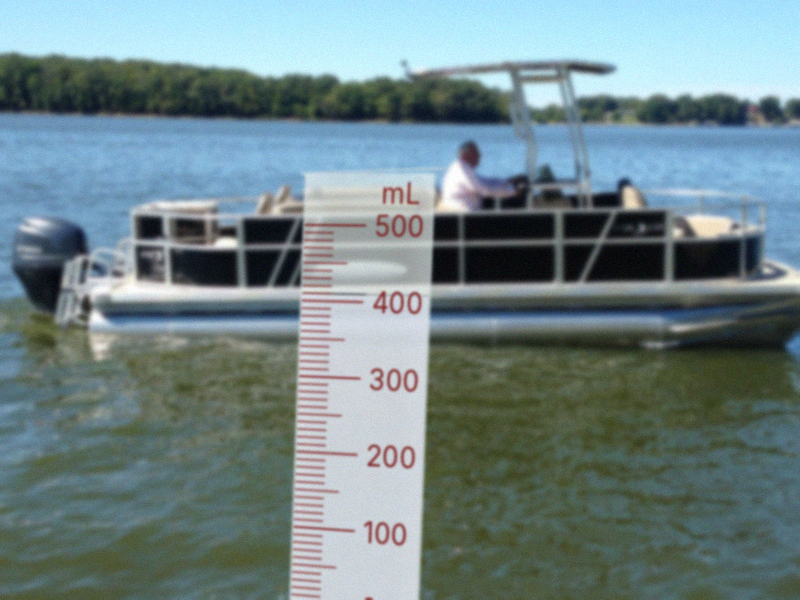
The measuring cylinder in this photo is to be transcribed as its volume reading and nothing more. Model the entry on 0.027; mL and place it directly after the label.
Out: 410; mL
